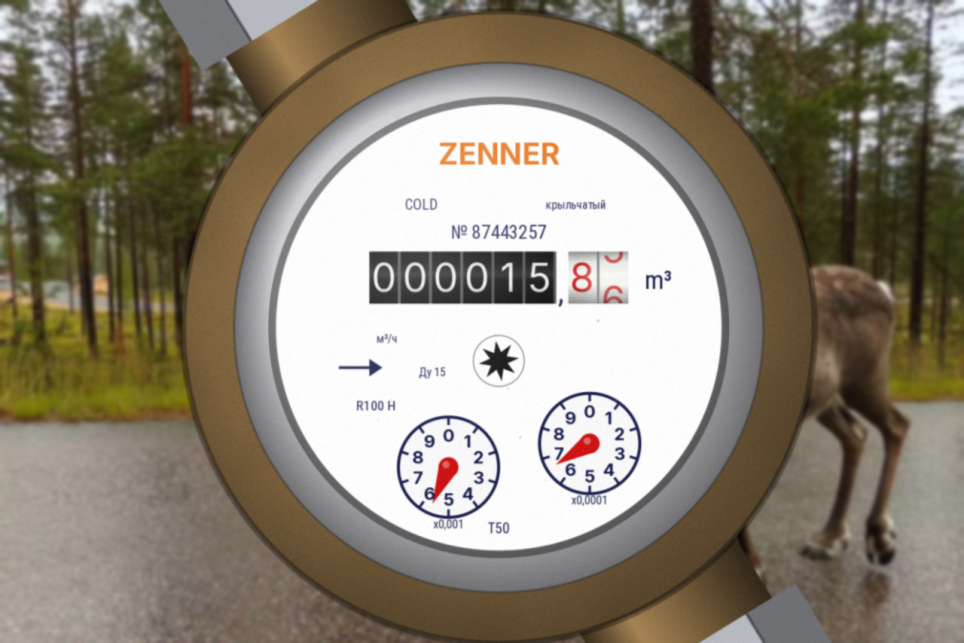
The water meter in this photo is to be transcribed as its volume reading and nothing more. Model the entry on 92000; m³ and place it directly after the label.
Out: 15.8556; m³
